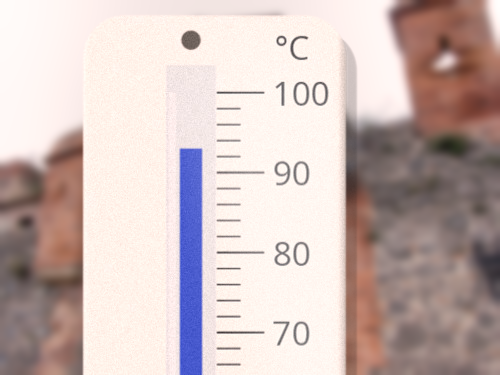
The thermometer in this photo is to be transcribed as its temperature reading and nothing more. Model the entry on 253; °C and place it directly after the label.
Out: 93; °C
